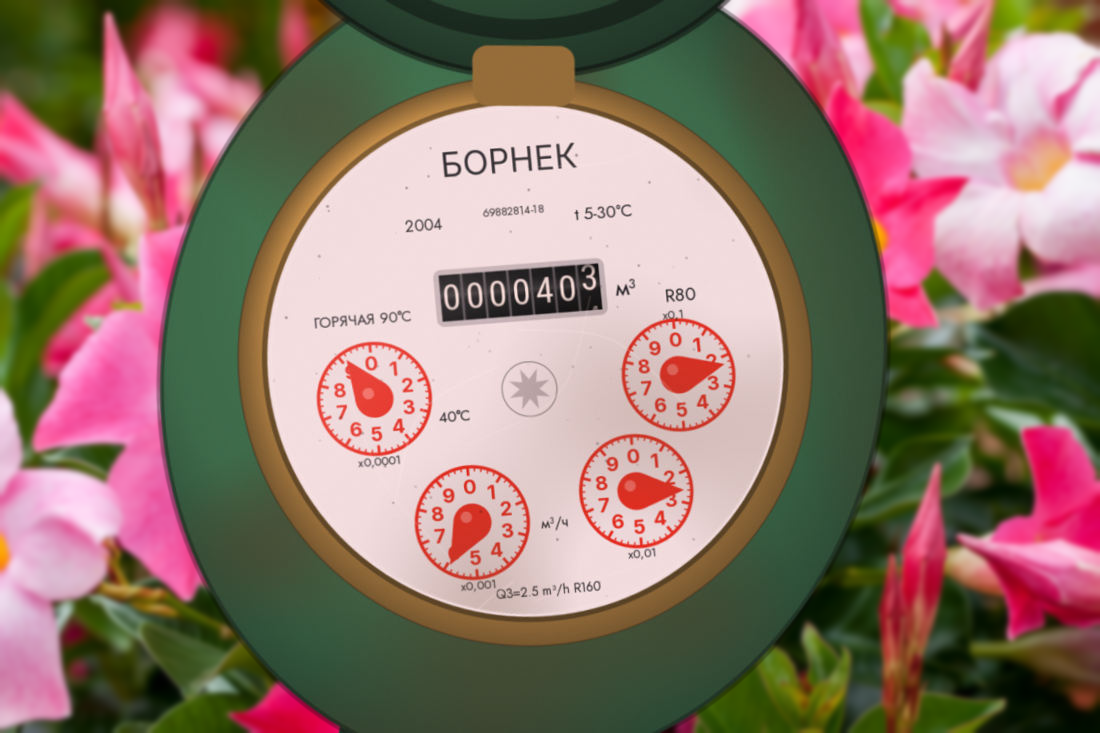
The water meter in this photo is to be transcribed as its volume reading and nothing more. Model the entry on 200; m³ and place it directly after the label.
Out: 403.2259; m³
